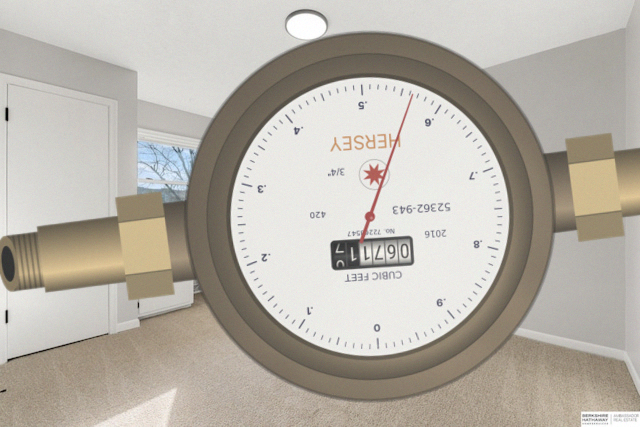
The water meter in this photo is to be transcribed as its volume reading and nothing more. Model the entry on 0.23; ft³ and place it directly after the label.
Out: 67116.56; ft³
